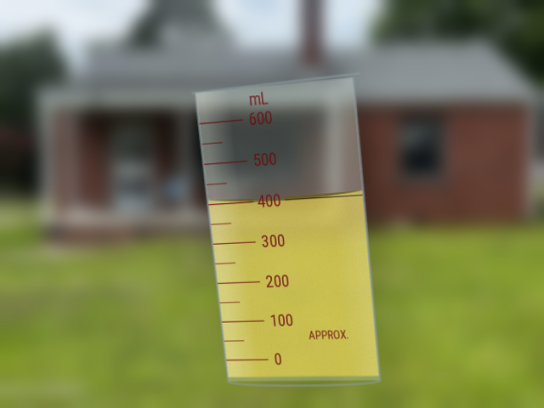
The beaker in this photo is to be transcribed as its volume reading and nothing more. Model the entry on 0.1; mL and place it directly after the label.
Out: 400; mL
